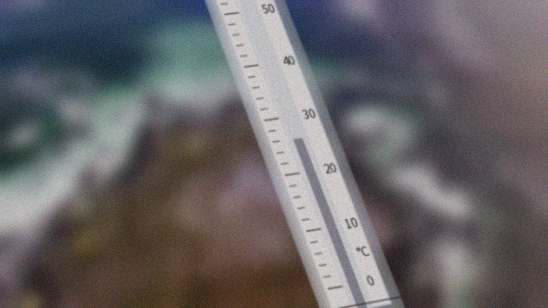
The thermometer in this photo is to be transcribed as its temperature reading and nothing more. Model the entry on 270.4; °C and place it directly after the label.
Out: 26; °C
